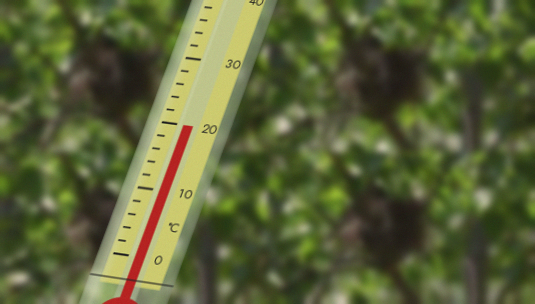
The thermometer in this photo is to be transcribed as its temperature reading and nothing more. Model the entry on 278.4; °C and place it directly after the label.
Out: 20; °C
